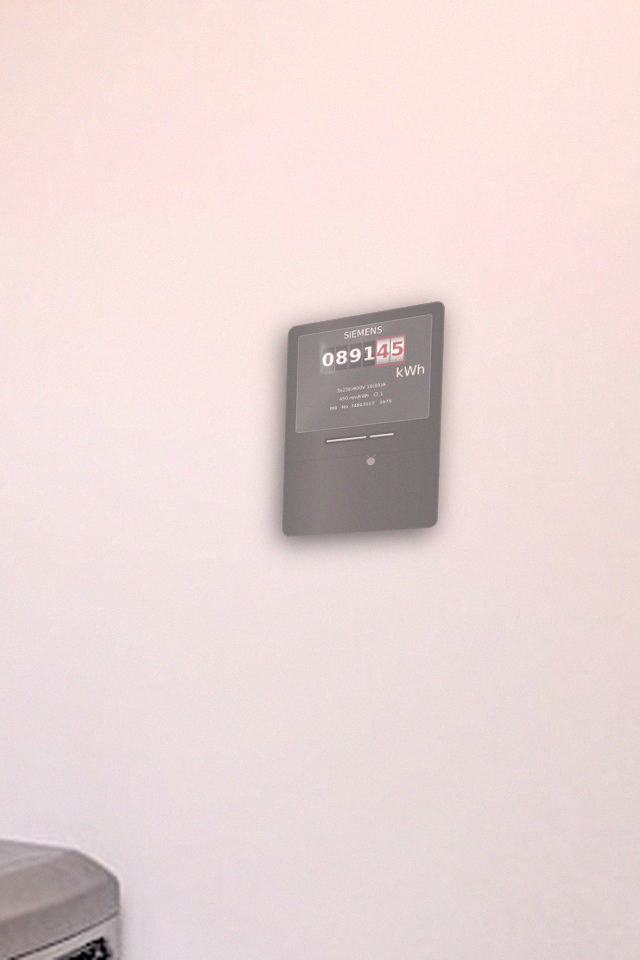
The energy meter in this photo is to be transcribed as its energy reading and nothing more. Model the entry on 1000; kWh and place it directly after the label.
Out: 891.45; kWh
